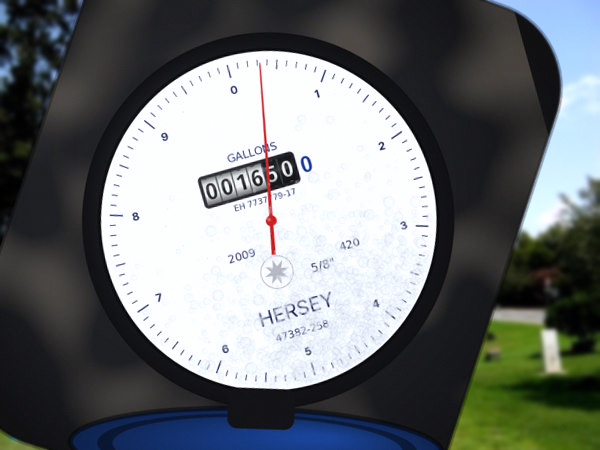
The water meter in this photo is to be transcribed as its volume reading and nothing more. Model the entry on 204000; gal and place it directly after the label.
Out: 16500.3; gal
